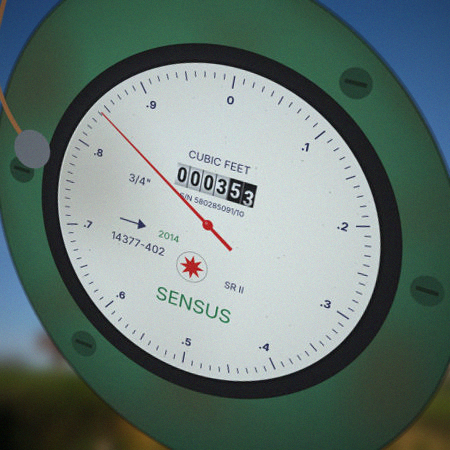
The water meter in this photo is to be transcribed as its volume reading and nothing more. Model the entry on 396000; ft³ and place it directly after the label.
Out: 352.84; ft³
